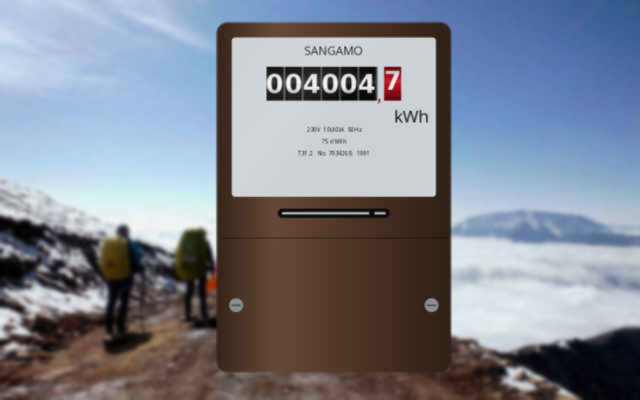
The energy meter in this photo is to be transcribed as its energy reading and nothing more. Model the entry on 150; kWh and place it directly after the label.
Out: 4004.7; kWh
